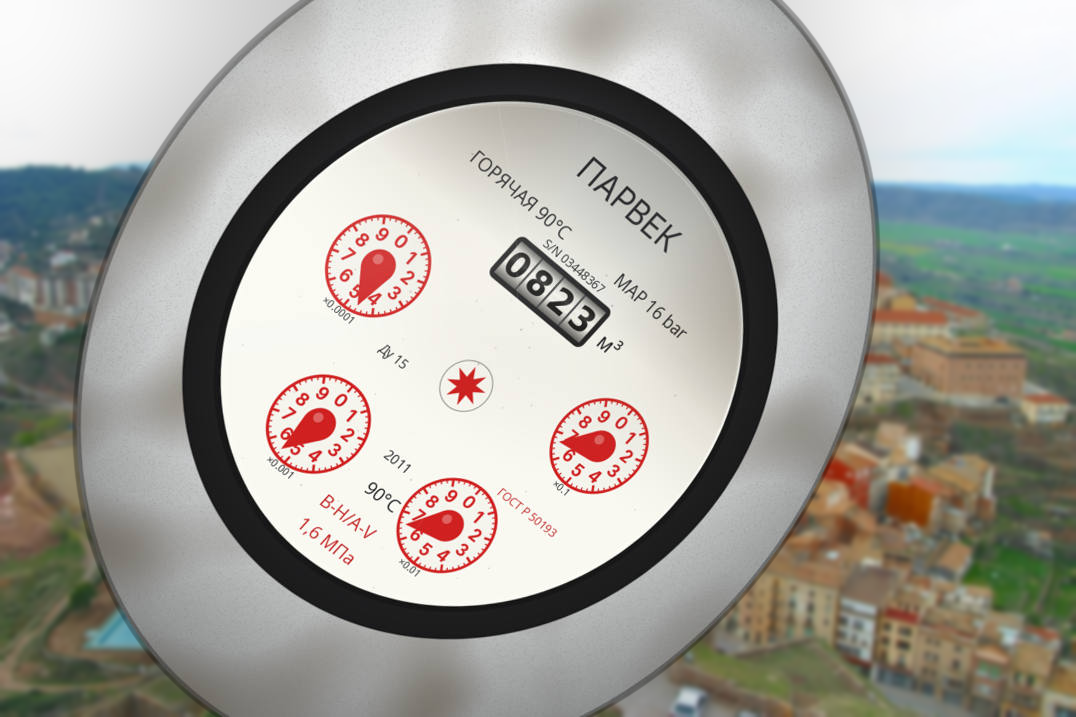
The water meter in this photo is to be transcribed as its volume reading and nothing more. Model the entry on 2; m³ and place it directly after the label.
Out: 823.6654; m³
